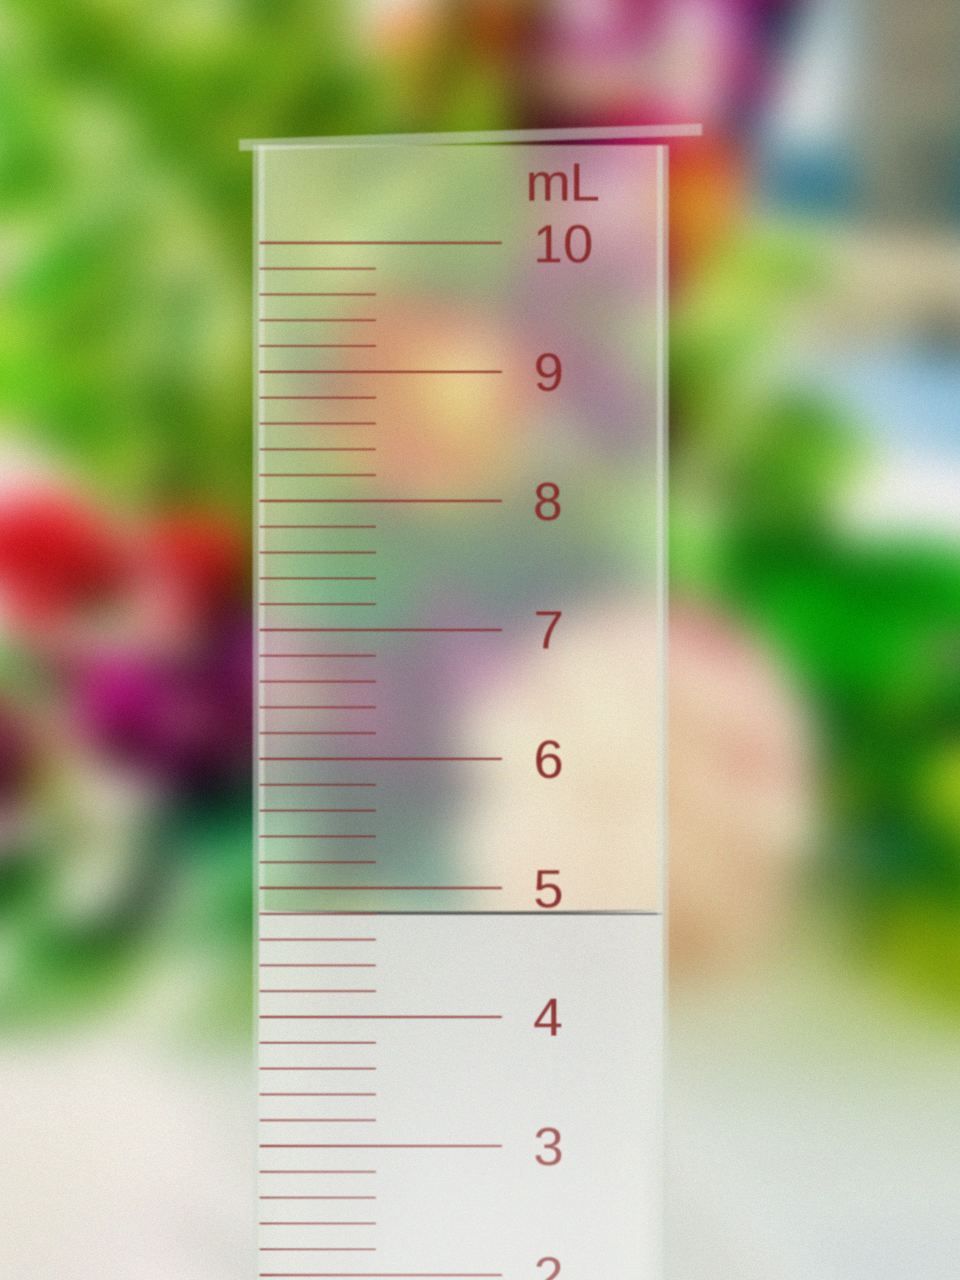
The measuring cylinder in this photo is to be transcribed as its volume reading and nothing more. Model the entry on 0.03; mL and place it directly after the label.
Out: 4.8; mL
